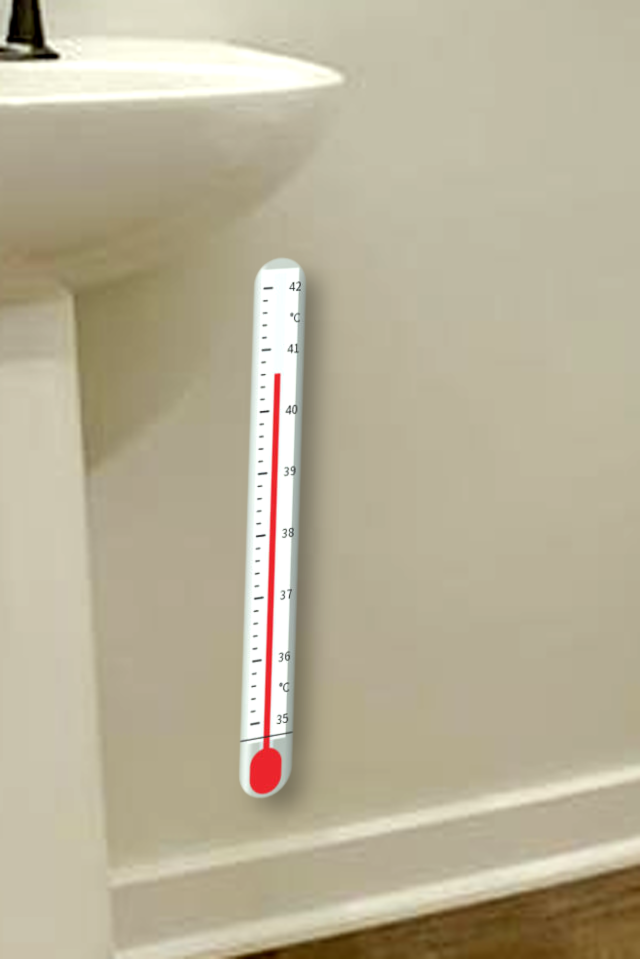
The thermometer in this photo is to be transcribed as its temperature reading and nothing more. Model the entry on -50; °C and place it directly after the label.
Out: 40.6; °C
